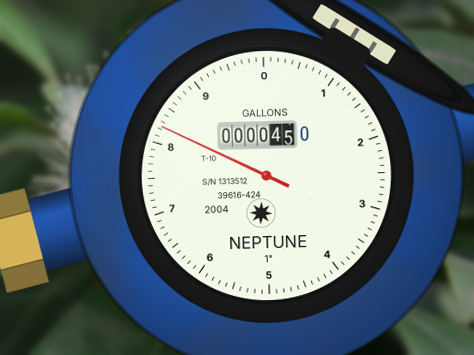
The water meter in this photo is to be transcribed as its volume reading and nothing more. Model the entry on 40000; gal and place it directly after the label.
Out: 448.2; gal
